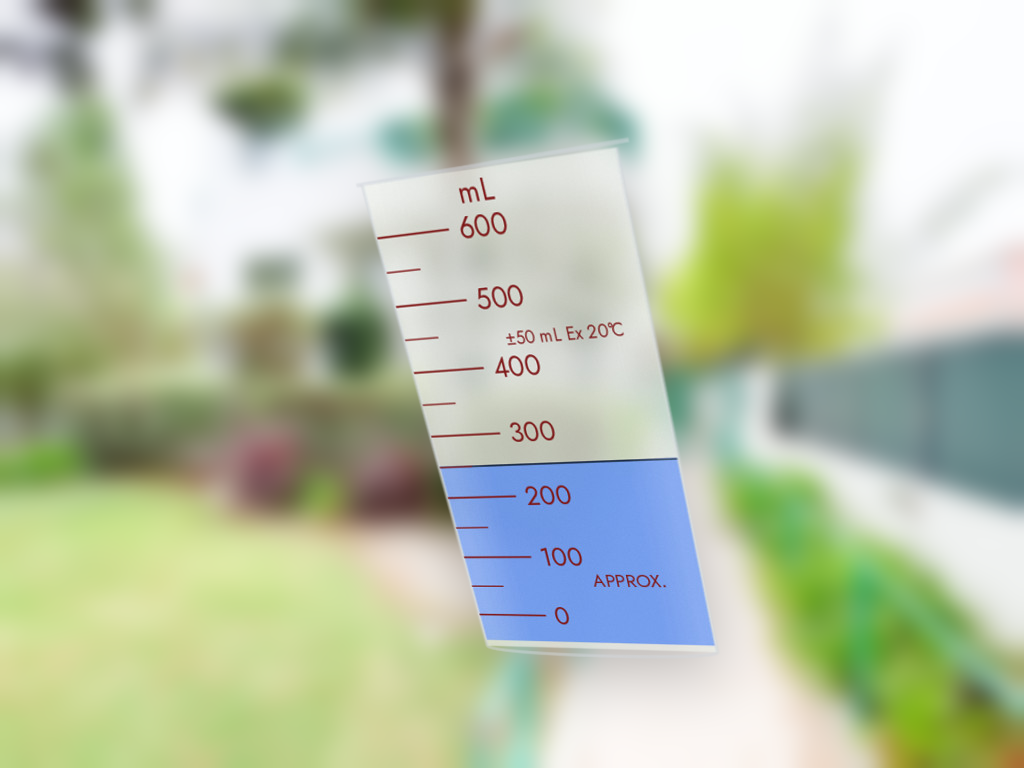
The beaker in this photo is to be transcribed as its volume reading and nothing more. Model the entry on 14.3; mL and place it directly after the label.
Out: 250; mL
